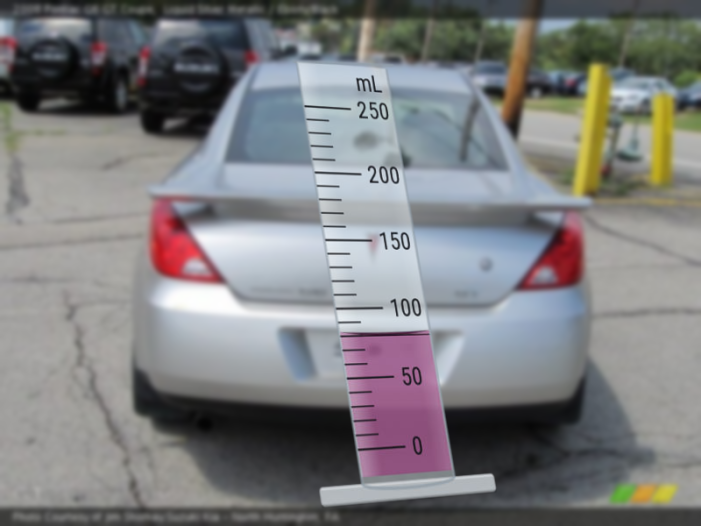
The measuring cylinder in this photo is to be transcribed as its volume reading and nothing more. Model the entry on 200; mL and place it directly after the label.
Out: 80; mL
